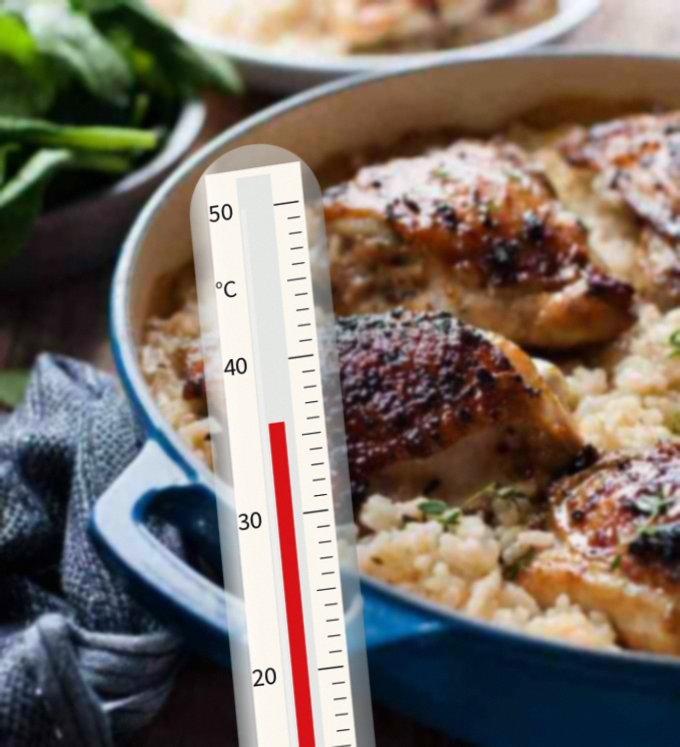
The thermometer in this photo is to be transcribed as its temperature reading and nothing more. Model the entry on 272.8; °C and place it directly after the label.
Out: 36; °C
